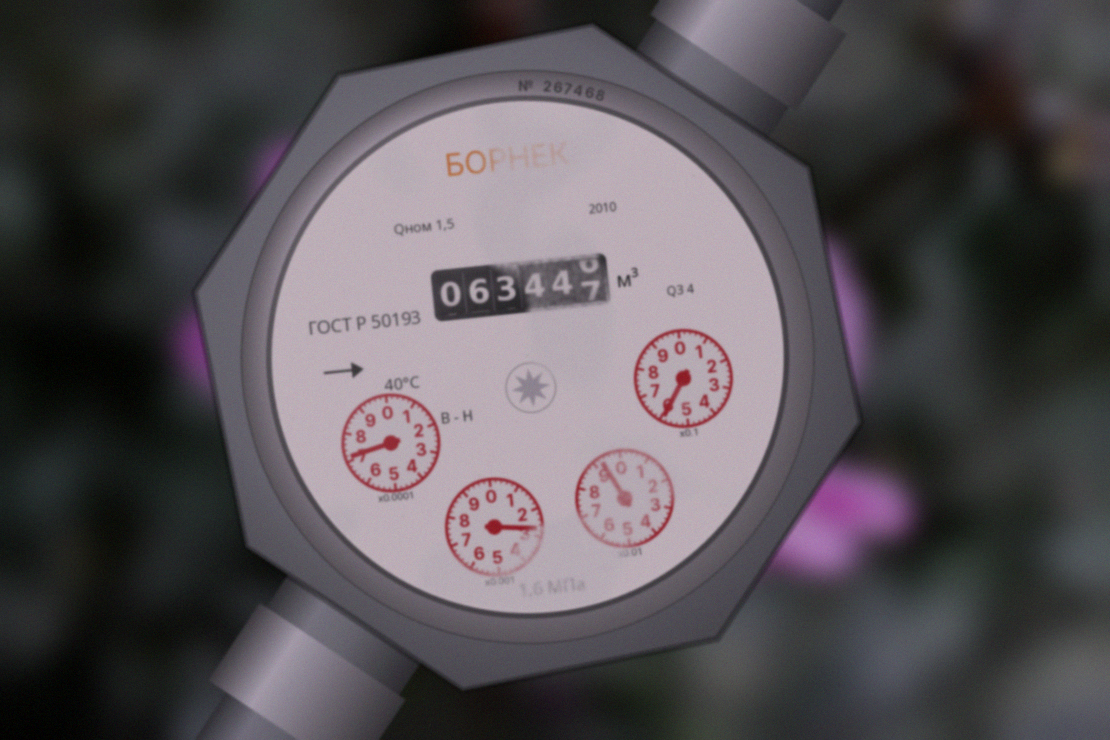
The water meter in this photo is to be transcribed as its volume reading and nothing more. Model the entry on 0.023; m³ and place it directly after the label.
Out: 63446.5927; m³
